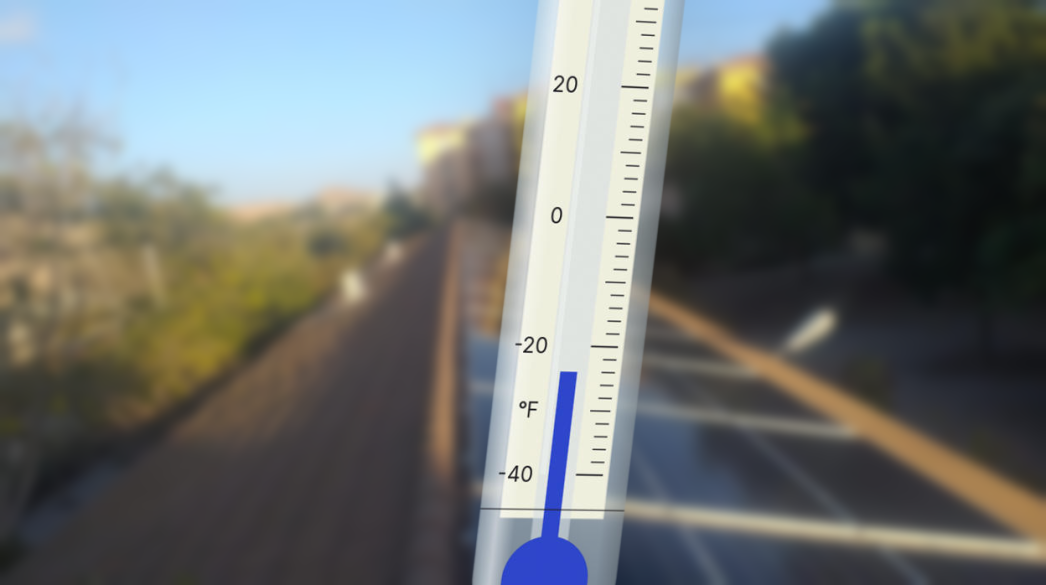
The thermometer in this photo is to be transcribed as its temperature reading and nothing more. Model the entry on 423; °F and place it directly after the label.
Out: -24; °F
